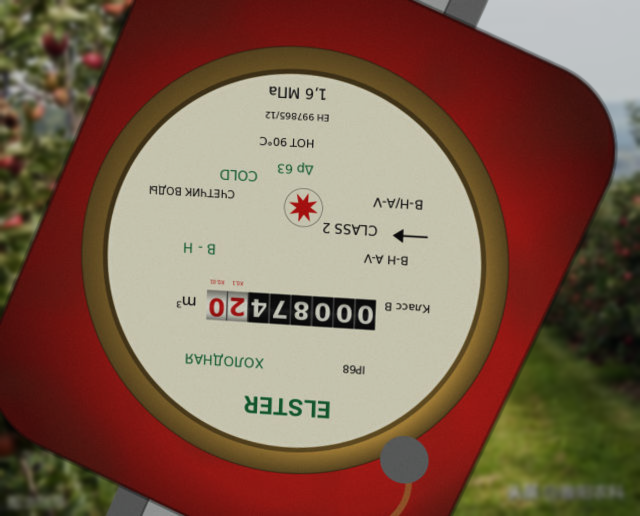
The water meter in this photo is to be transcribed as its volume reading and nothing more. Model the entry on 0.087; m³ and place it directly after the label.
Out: 874.20; m³
